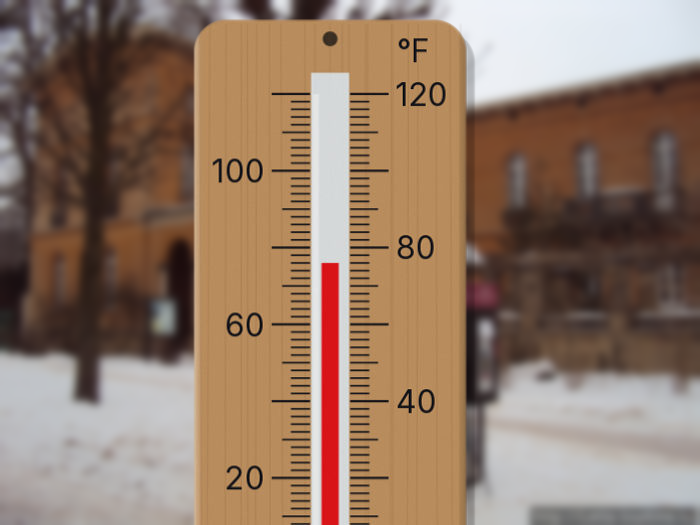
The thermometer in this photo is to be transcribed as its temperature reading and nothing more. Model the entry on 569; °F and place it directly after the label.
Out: 76; °F
